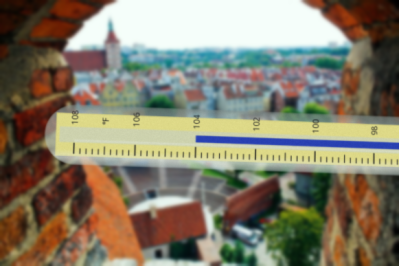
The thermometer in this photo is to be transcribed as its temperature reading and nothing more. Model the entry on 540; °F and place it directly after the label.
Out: 104; °F
